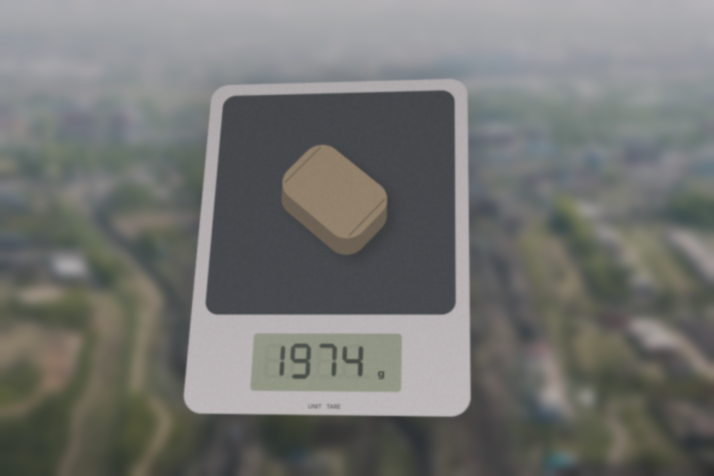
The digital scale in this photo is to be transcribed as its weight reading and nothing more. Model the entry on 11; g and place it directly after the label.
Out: 1974; g
